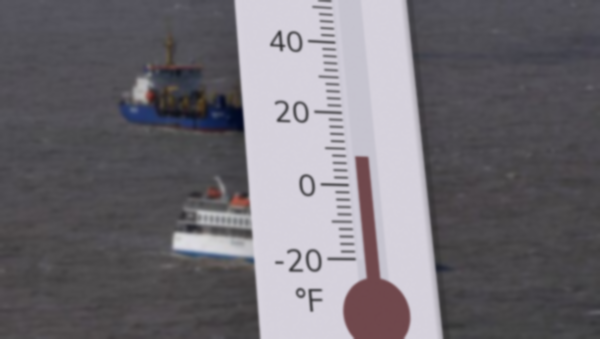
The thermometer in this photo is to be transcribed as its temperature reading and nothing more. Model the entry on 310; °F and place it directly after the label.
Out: 8; °F
